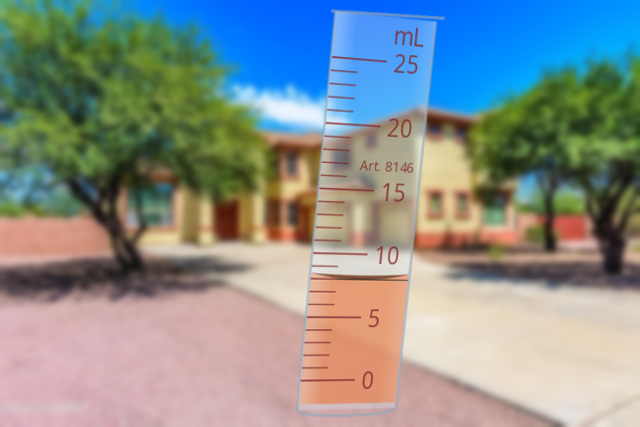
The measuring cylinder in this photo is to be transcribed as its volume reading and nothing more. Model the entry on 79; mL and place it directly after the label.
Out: 8; mL
